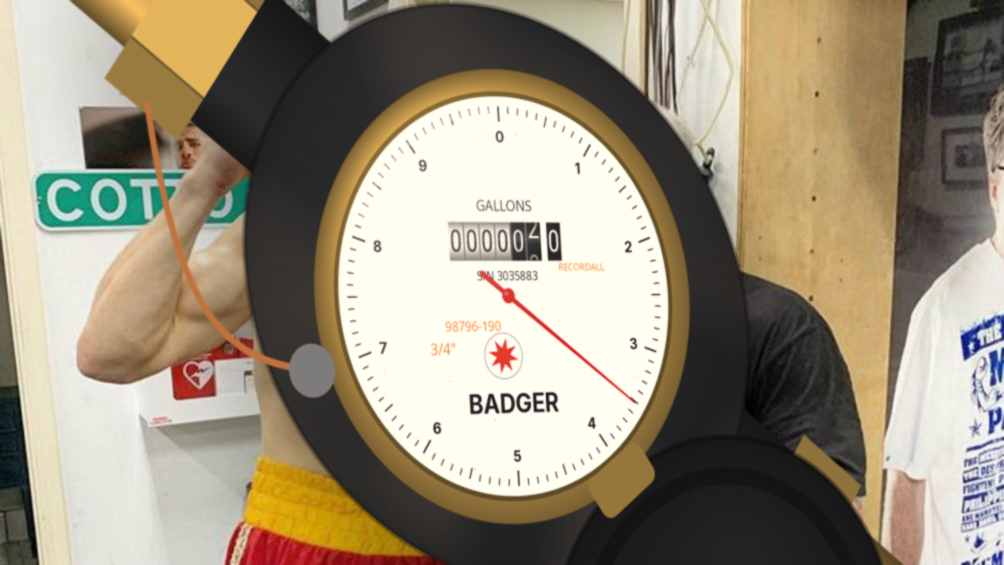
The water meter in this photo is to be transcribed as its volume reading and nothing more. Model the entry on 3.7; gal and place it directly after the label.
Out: 23.5; gal
